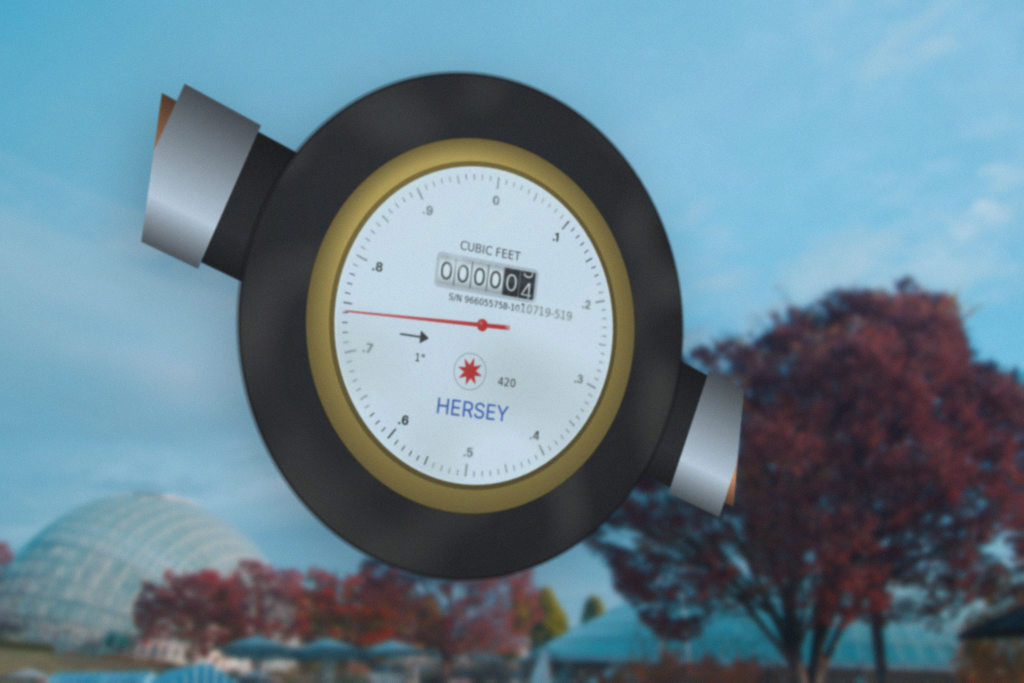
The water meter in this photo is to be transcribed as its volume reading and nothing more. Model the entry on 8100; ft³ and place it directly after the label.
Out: 3.74; ft³
